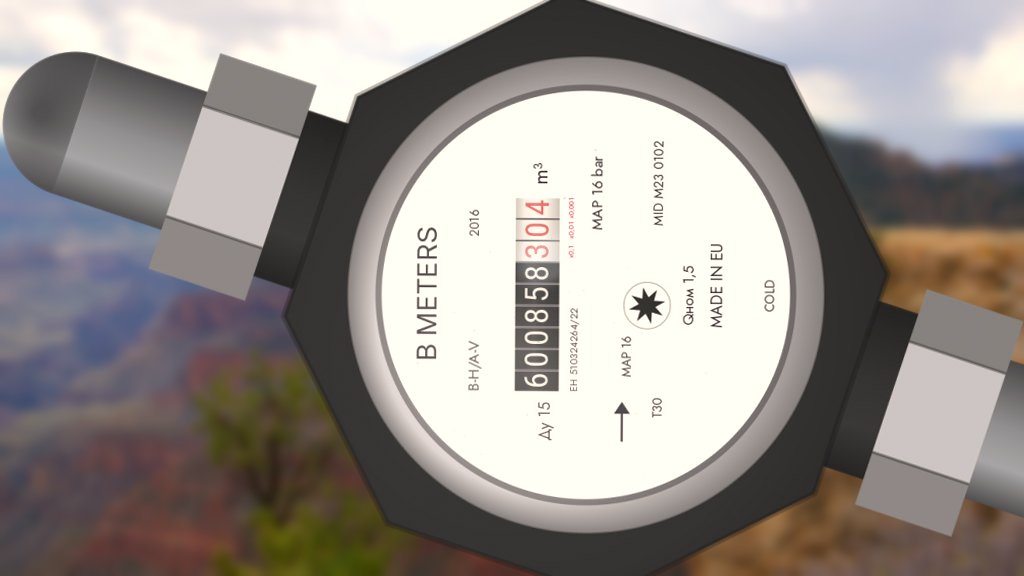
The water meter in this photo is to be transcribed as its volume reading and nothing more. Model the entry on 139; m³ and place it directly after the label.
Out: 600858.304; m³
